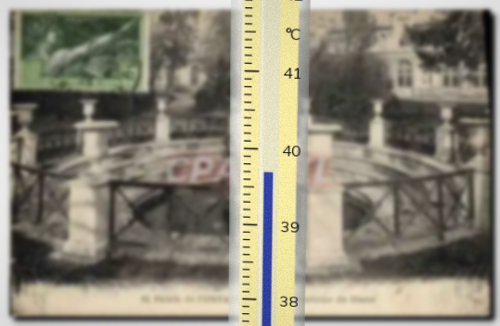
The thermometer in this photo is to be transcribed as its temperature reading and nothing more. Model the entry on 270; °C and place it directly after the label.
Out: 39.7; °C
